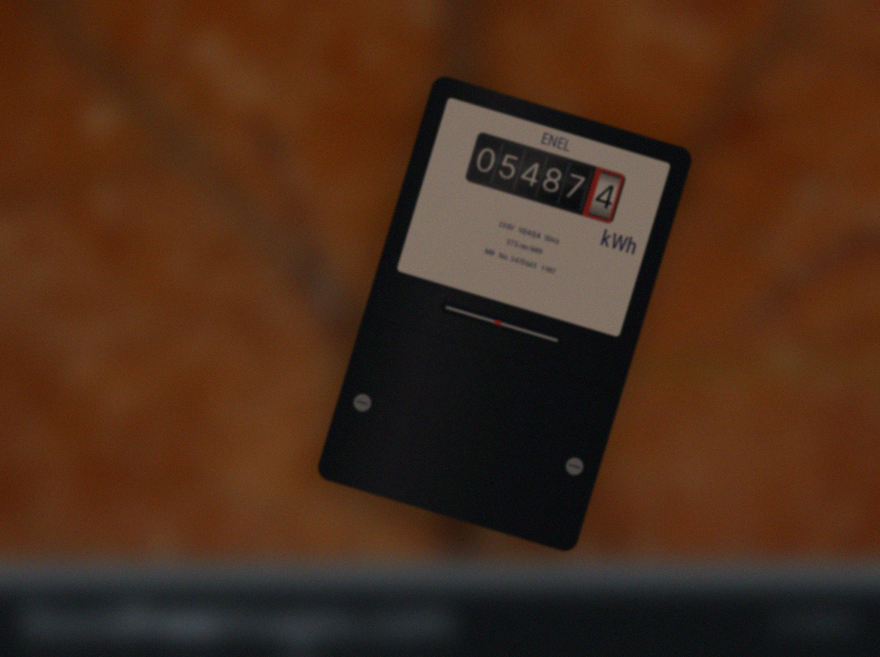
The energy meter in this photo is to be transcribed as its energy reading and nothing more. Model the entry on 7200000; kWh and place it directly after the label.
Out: 5487.4; kWh
